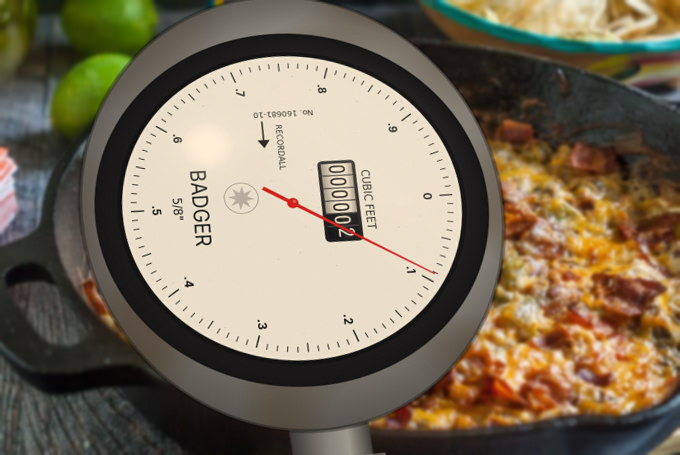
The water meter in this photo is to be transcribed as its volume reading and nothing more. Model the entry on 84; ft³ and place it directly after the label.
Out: 2.09; ft³
